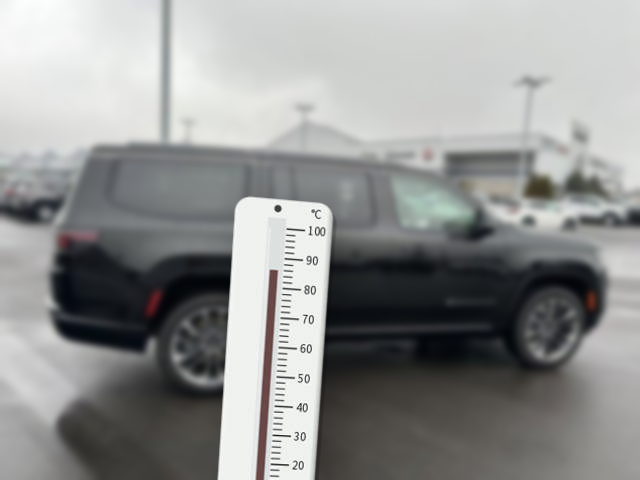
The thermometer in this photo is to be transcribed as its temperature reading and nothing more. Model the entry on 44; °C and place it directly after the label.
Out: 86; °C
